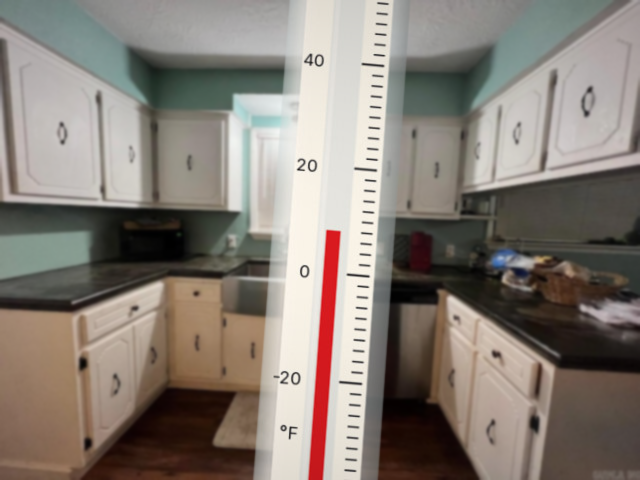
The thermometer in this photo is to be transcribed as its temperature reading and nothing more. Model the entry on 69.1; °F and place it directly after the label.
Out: 8; °F
